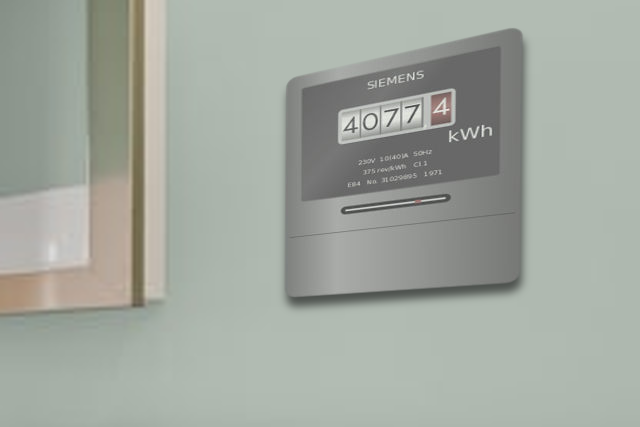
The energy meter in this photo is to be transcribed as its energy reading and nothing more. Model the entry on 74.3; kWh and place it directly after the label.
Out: 4077.4; kWh
